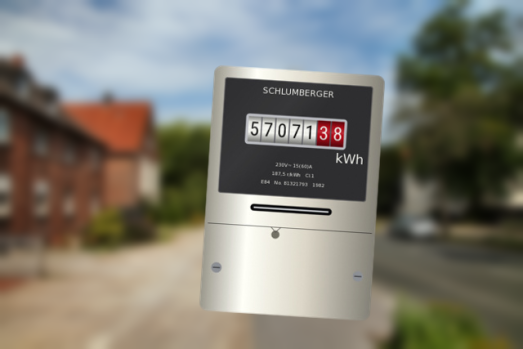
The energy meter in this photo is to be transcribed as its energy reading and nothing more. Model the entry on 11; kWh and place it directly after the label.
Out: 57071.38; kWh
